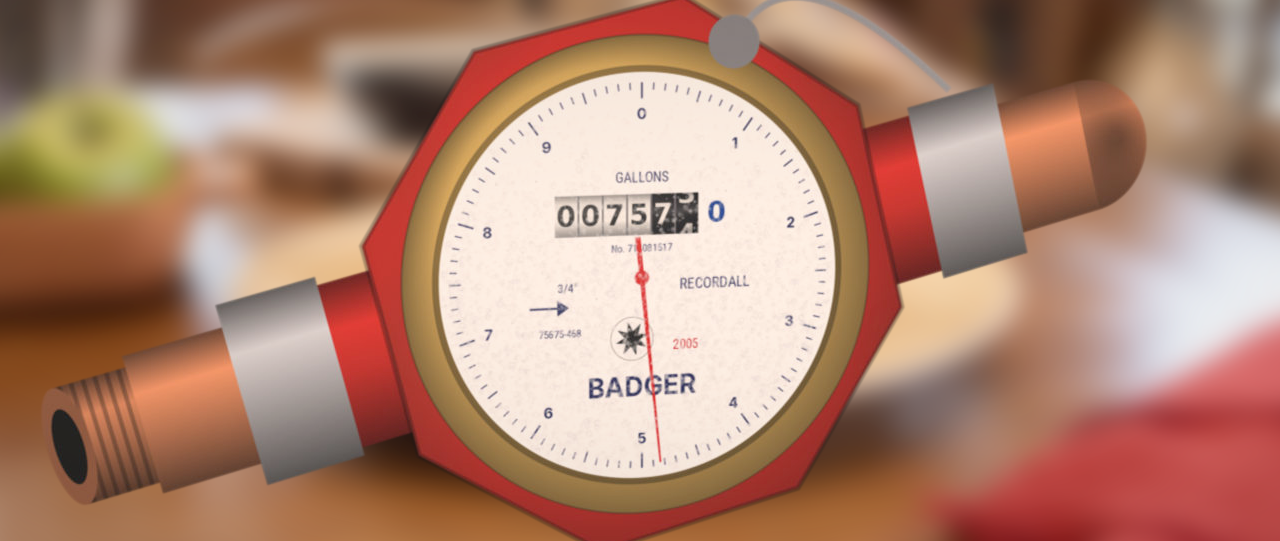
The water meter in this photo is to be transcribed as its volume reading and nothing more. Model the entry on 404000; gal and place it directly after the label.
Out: 75734.8; gal
